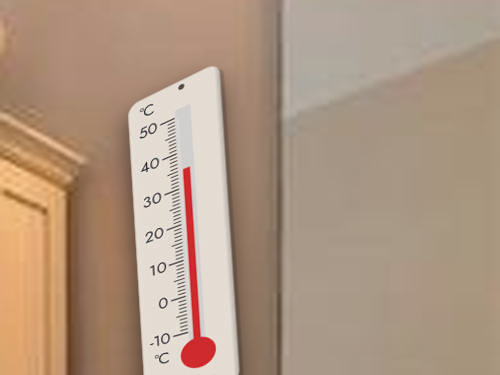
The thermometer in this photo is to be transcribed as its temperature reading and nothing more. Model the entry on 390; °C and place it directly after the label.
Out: 35; °C
